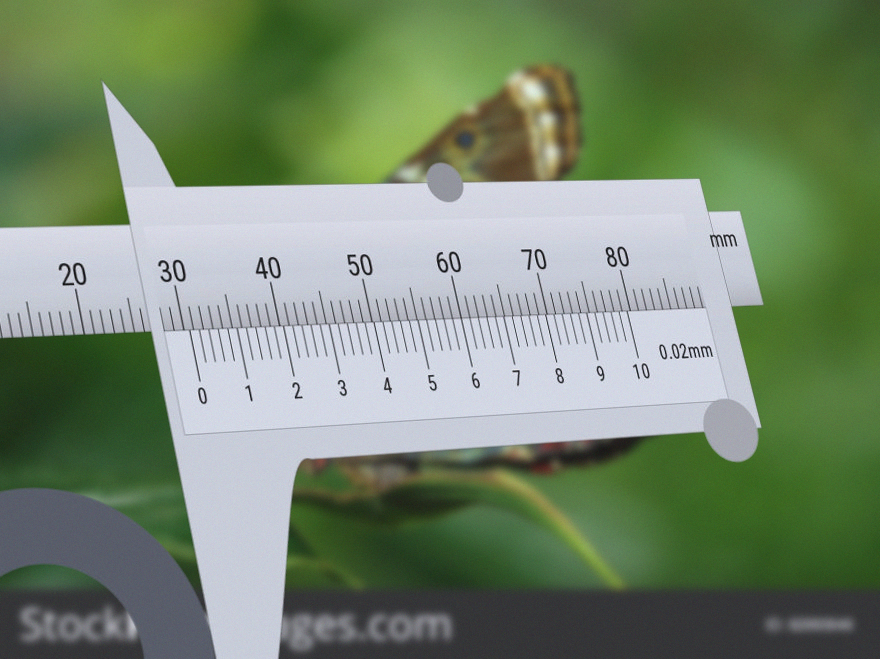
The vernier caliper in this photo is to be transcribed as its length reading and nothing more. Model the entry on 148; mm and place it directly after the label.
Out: 30.6; mm
